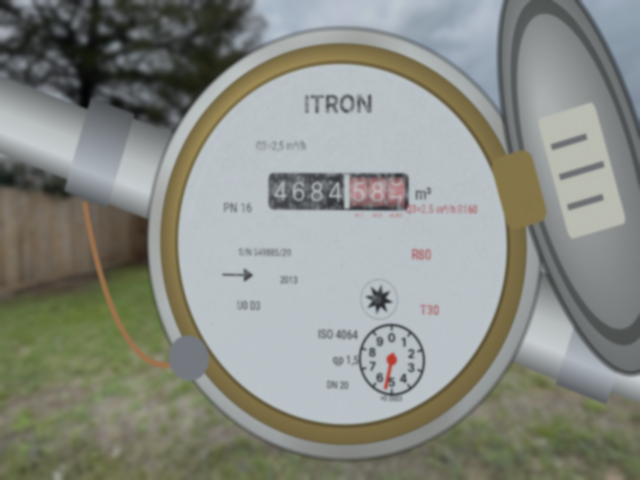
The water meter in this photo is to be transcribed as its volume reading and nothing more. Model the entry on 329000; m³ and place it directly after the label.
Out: 4684.5865; m³
